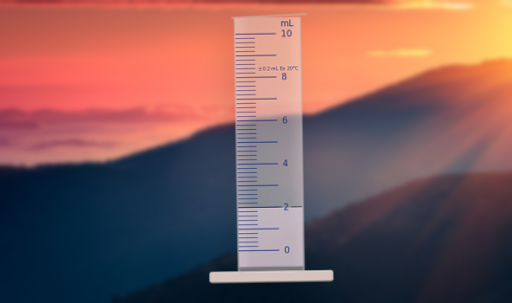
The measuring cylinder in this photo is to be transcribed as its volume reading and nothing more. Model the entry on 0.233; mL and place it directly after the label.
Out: 2; mL
